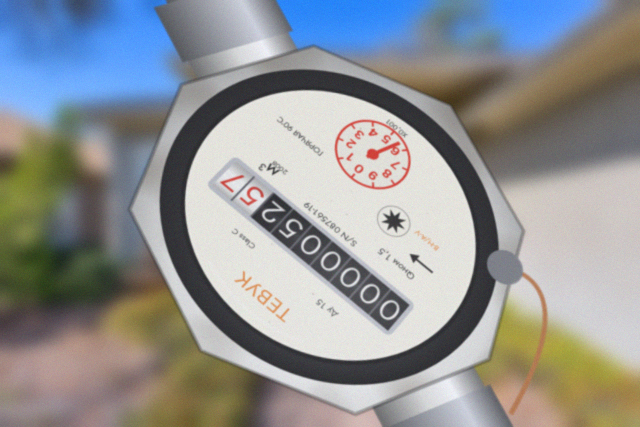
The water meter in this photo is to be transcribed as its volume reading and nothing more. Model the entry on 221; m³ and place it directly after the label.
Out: 52.575; m³
